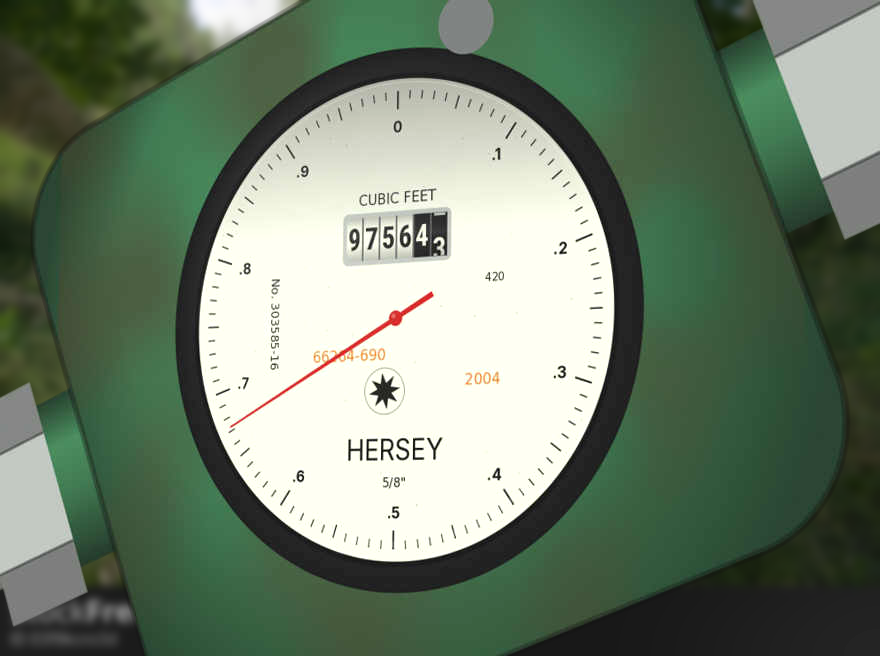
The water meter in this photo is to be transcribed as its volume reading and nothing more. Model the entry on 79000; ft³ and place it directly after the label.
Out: 975642.67; ft³
